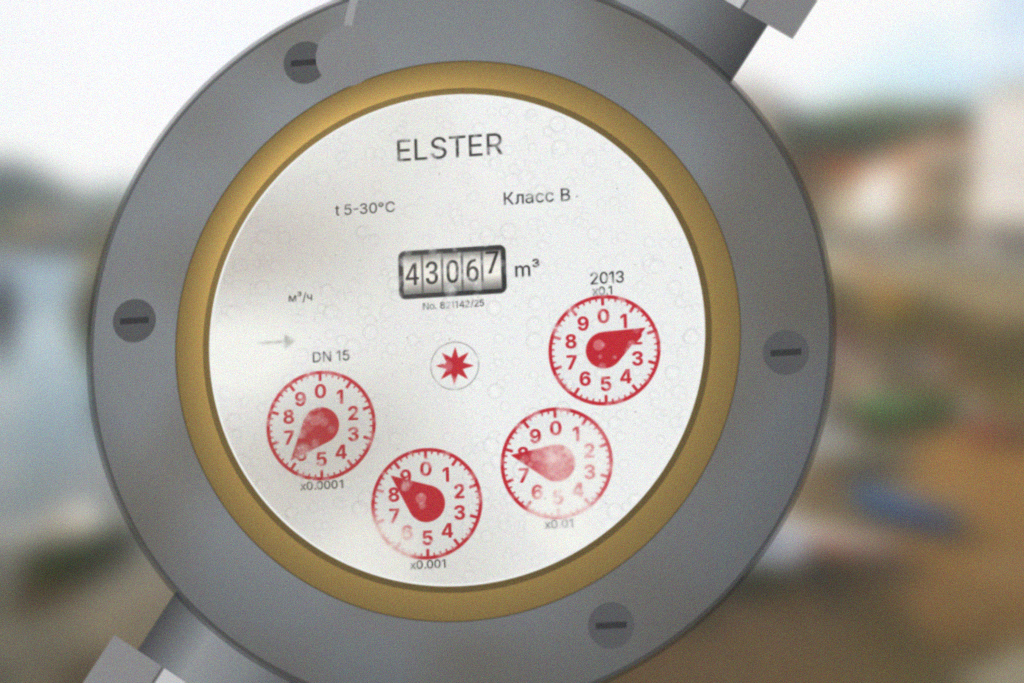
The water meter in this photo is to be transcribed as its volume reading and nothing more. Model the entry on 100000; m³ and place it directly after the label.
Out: 43067.1786; m³
